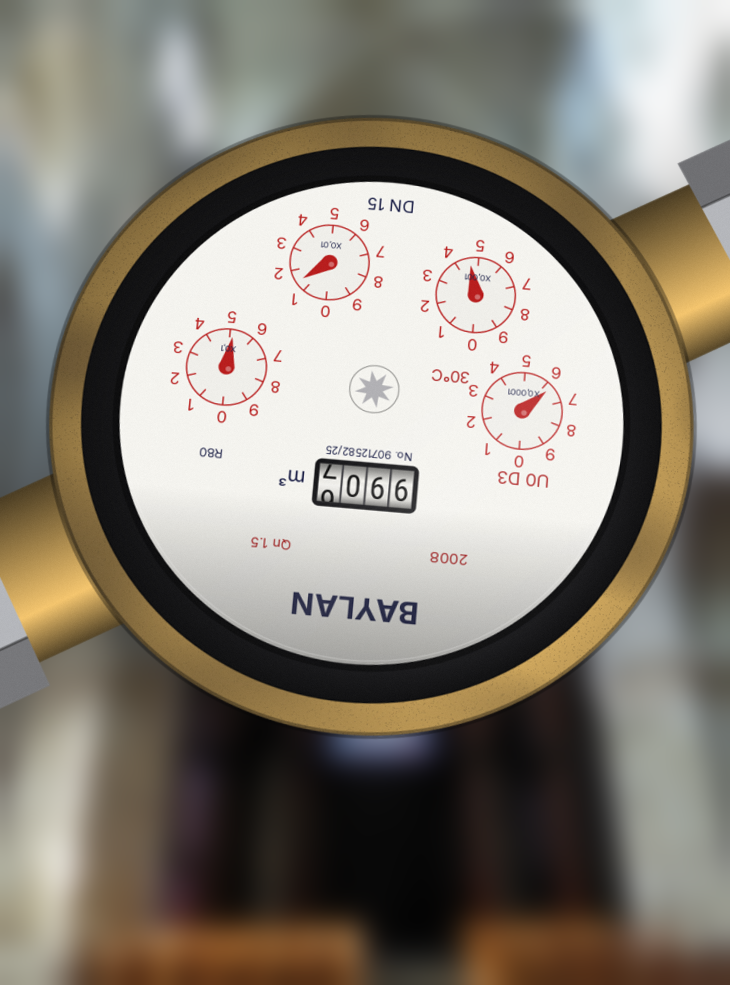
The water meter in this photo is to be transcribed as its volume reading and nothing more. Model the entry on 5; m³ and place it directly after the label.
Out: 9906.5146; m³
